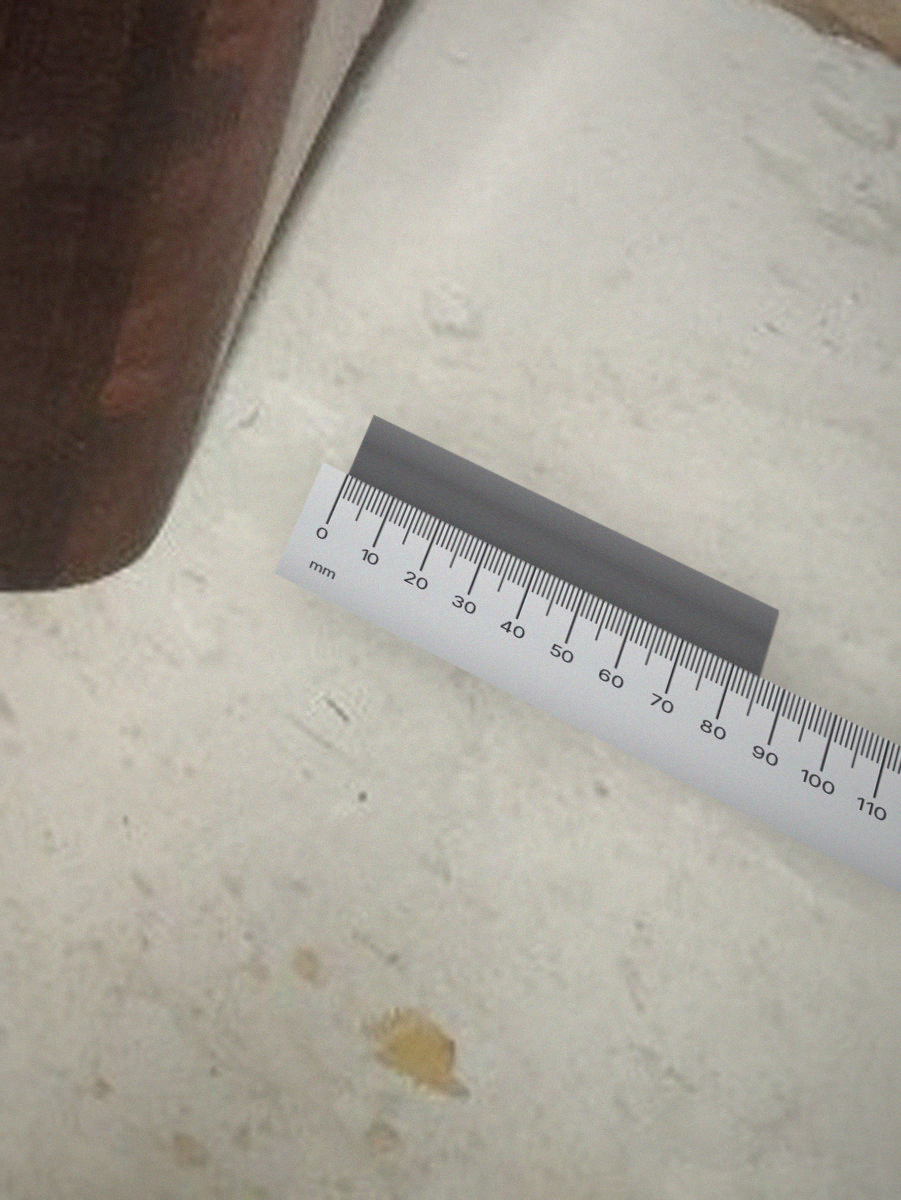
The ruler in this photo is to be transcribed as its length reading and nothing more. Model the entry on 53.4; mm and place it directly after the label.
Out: 85; mm
